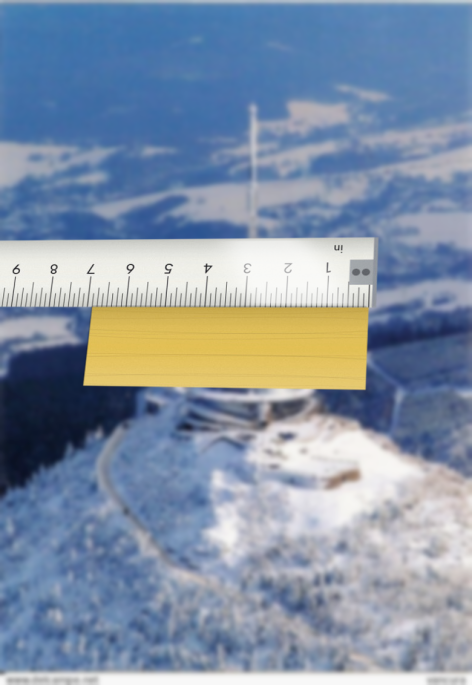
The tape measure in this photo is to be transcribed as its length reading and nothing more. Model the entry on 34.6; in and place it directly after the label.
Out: 6.875; in
